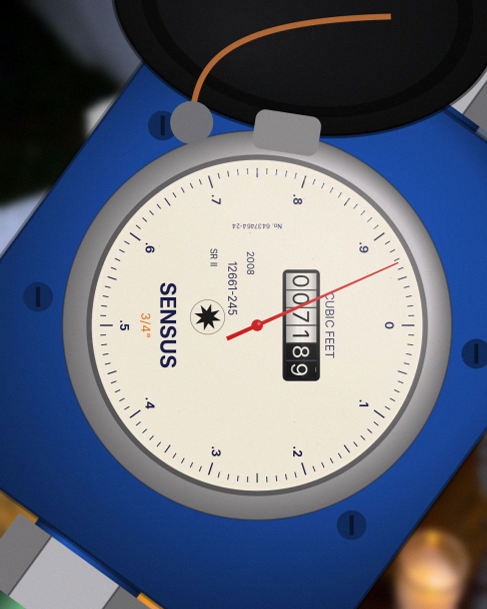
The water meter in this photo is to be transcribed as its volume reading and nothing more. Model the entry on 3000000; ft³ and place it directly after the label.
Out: 7188.93; ft³
